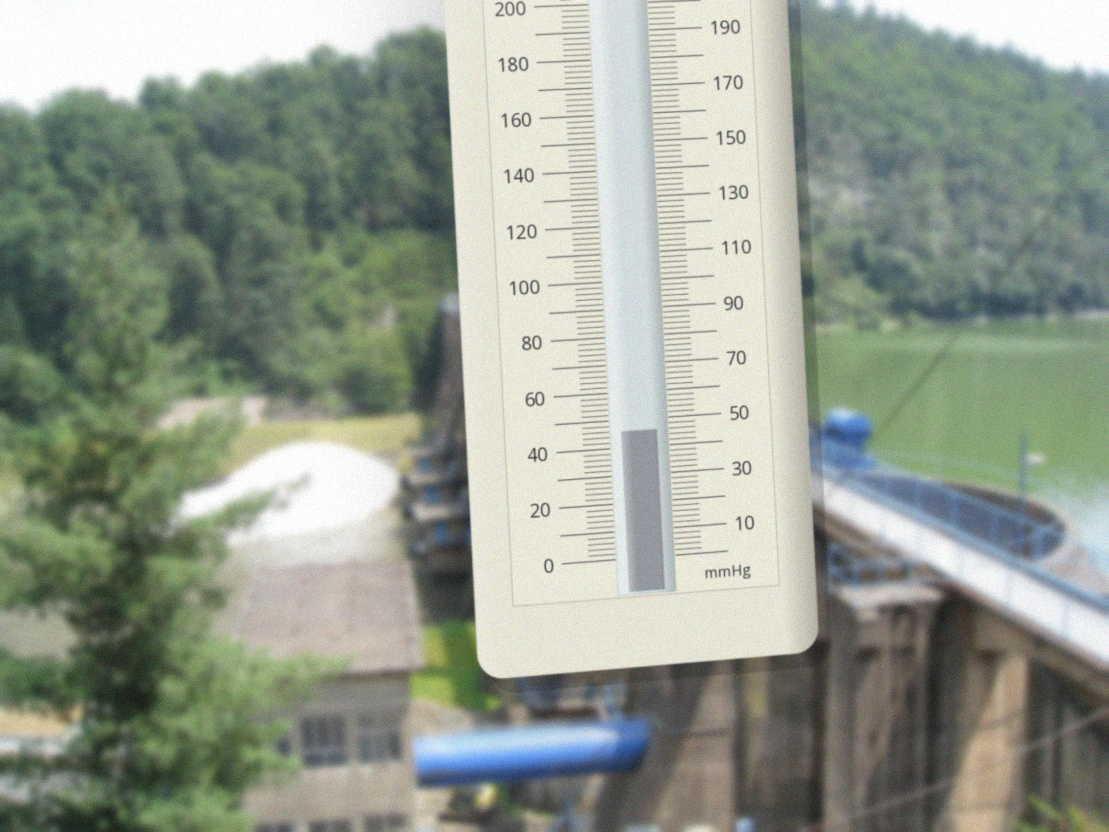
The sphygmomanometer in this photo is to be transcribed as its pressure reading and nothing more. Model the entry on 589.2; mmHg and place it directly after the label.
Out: 46; mmHg
